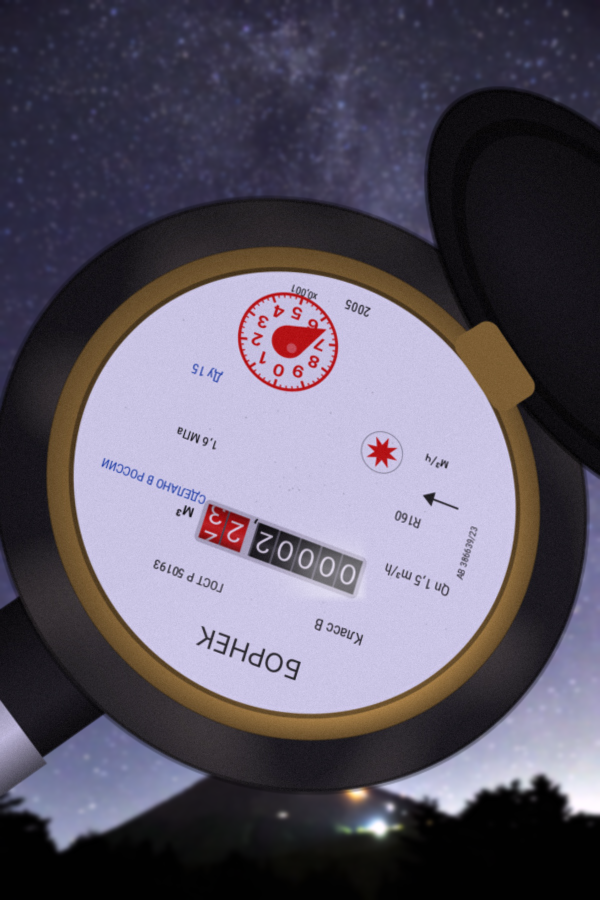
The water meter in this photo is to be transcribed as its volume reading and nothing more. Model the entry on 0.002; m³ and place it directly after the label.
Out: 2.226; m³
